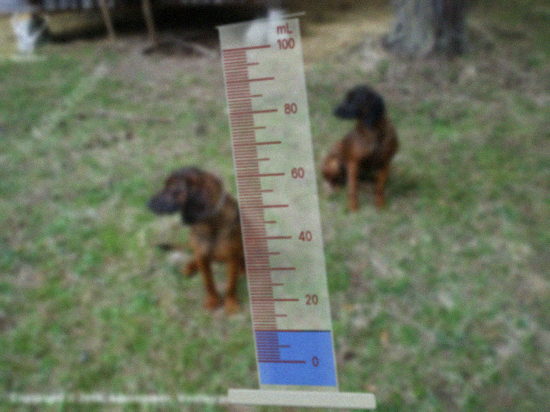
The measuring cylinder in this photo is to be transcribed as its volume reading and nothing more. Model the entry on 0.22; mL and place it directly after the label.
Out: 10; mL
